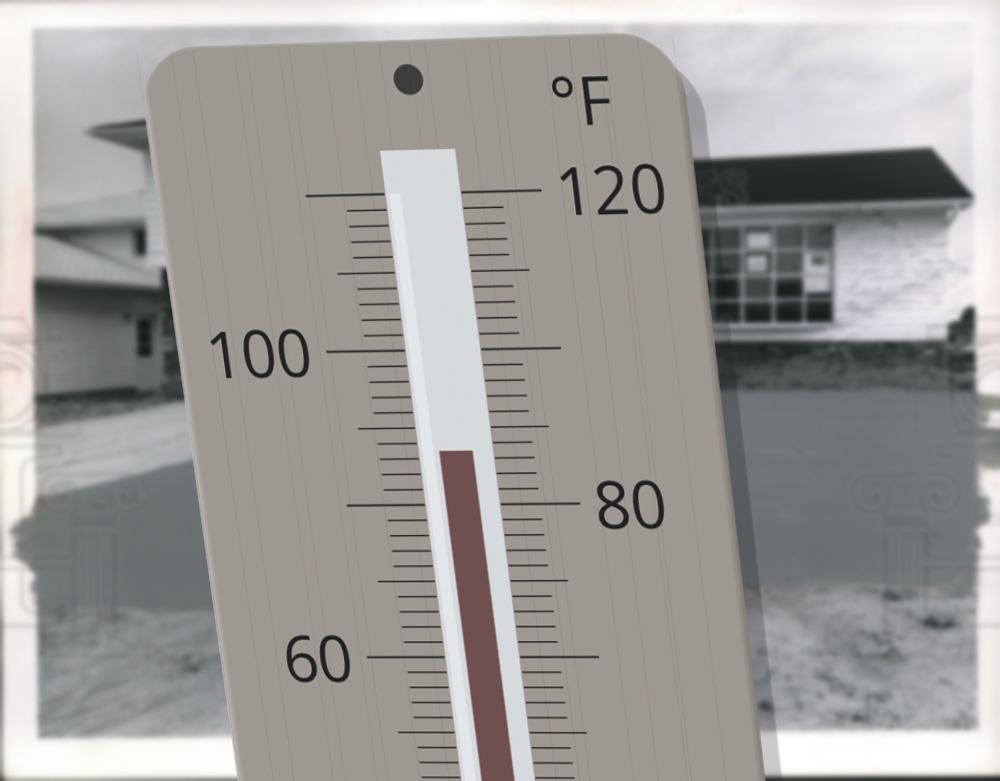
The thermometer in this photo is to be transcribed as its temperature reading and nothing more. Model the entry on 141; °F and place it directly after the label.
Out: 87; °F
